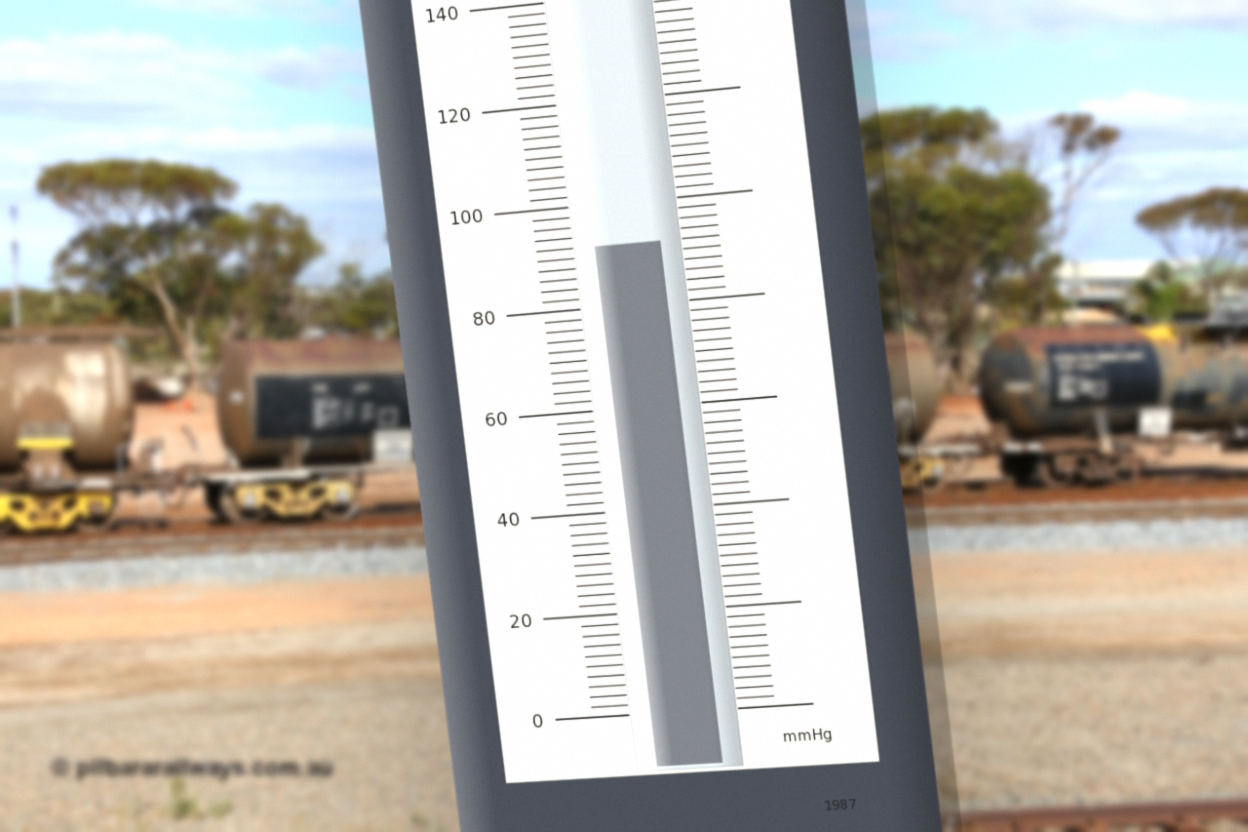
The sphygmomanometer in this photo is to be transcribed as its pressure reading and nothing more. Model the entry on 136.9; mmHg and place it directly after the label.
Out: 92; mmHg
